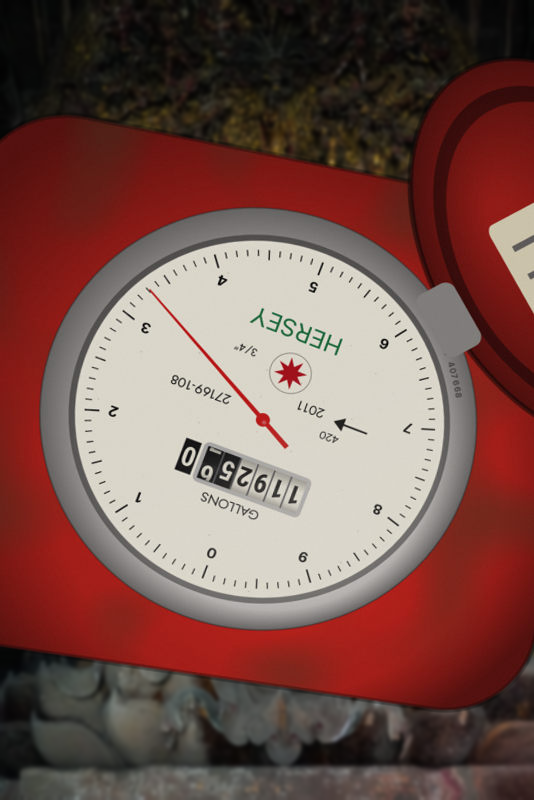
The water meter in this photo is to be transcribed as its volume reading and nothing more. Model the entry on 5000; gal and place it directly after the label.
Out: 1192563.3; gal
